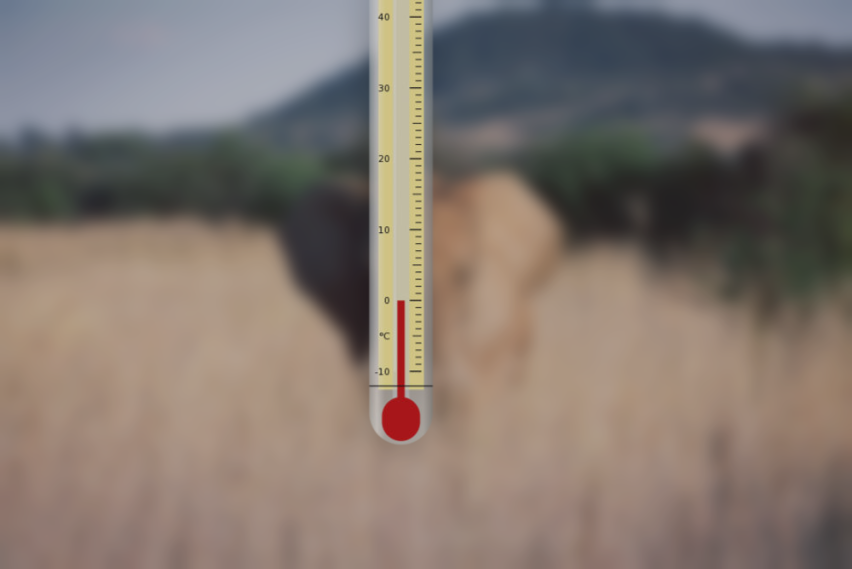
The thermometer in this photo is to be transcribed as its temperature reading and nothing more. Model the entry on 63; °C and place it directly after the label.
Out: 0; °C
